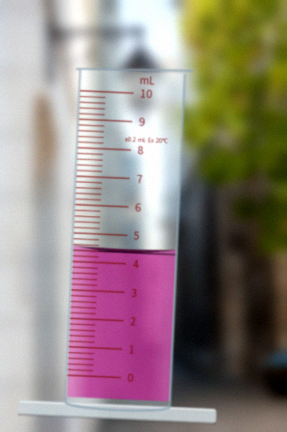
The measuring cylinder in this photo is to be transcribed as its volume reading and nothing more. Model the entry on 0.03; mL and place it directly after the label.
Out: 4.4; mL
